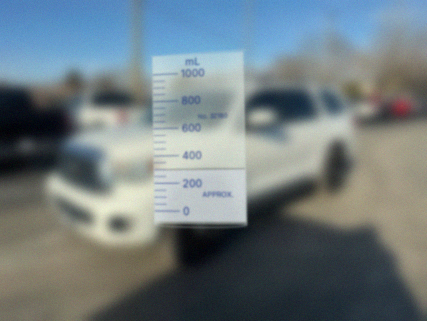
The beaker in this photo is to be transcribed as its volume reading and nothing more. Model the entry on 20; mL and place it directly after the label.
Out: 300; mL
